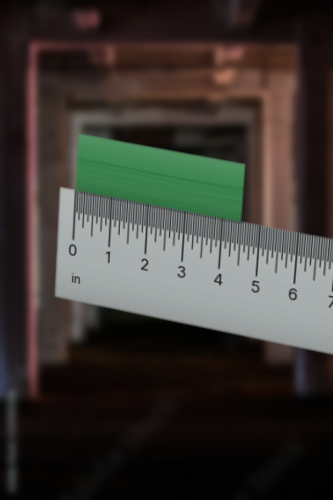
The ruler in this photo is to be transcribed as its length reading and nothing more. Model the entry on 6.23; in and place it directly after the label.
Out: 4.5; in
